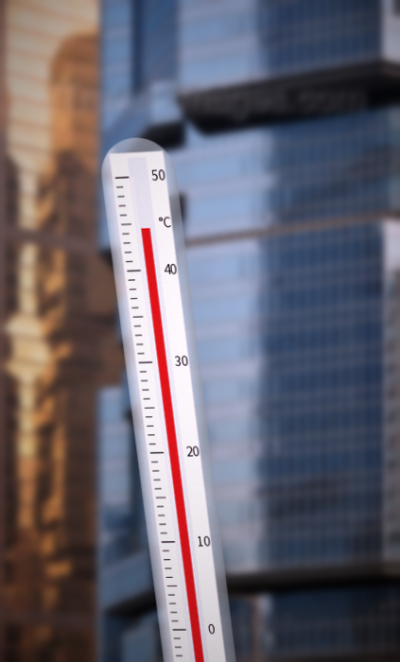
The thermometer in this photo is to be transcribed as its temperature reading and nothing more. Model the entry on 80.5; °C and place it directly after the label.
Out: 44.5; °C
